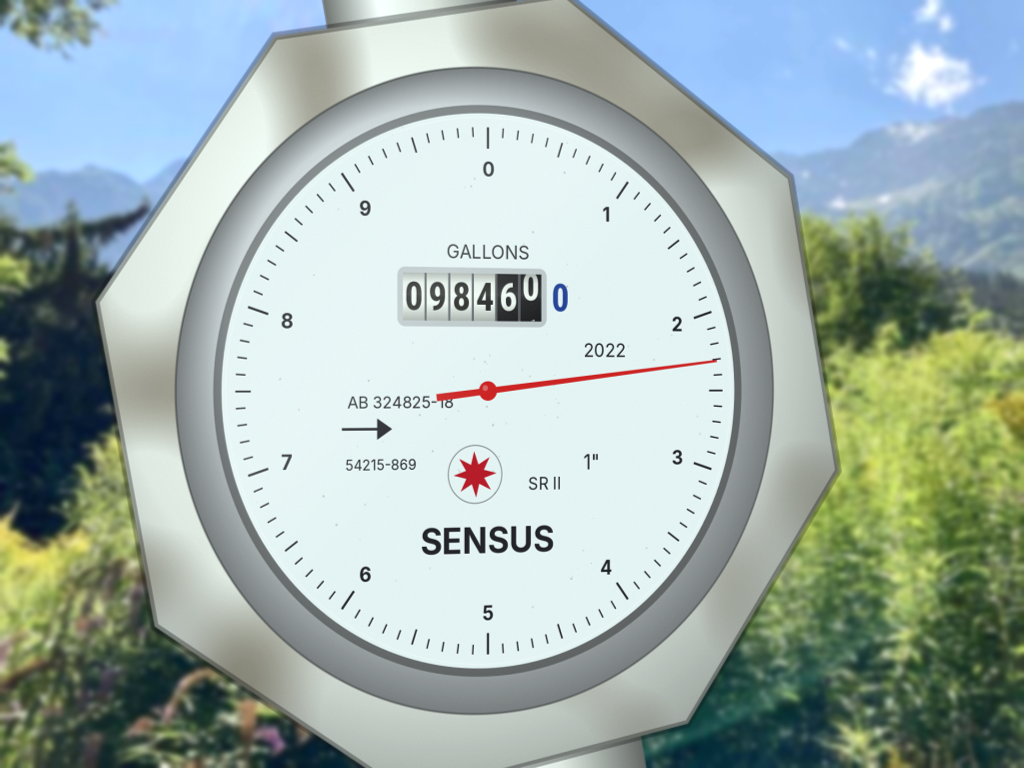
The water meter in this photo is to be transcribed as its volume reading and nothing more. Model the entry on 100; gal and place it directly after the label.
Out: 984602.3; gal
